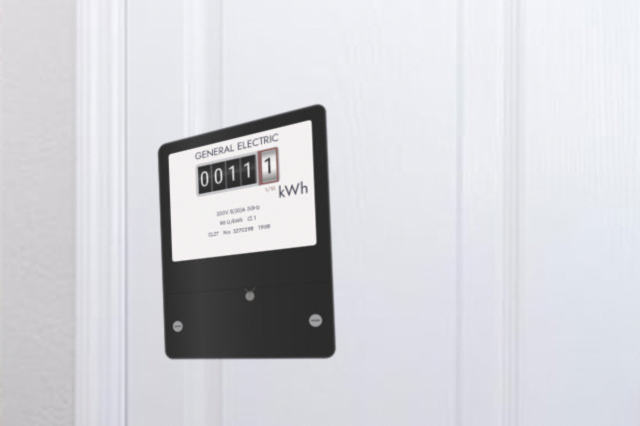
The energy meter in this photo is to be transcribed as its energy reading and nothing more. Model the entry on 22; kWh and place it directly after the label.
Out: 11.1; kWh
